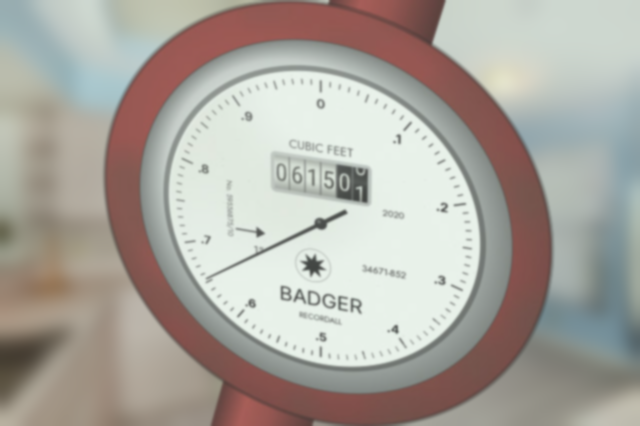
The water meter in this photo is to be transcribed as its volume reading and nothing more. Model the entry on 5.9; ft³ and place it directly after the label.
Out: 61500.65; ft³
